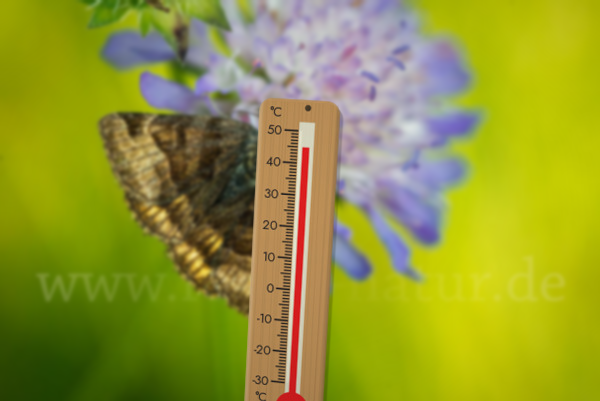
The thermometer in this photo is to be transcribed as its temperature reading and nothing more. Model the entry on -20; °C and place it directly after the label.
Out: 45; °C
